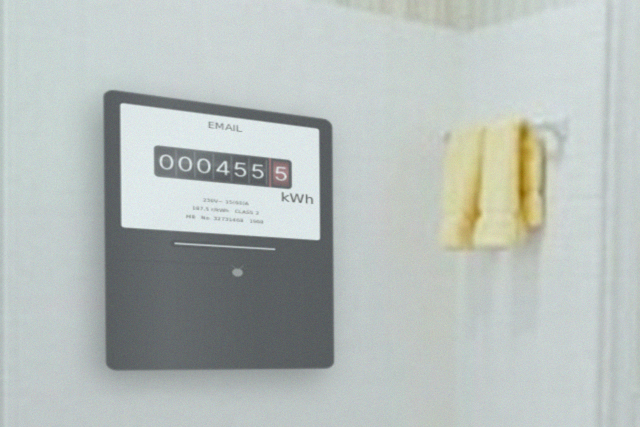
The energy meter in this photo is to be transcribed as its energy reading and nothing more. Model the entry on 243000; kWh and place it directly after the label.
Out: 455.5; kWh
